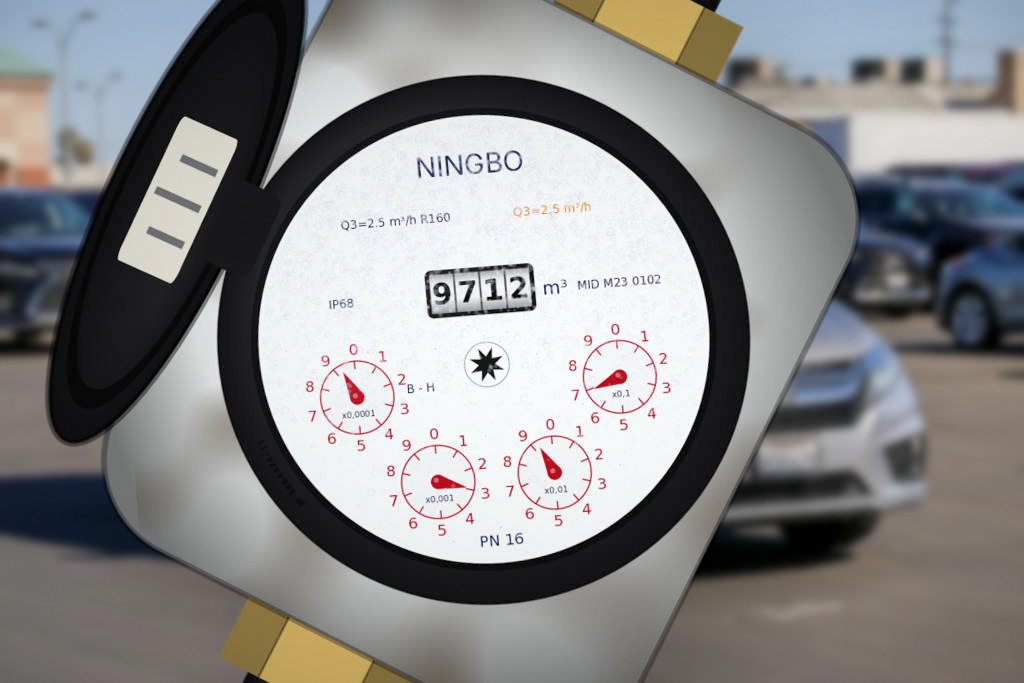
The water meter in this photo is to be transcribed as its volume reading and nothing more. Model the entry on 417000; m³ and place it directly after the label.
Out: 9712.6929; m³
